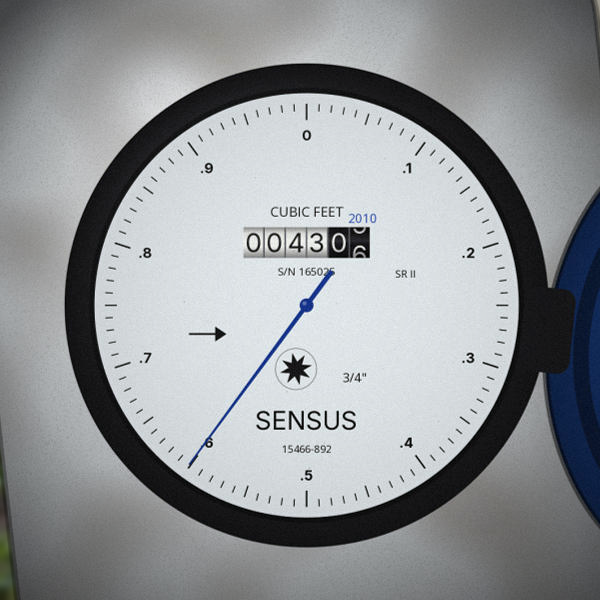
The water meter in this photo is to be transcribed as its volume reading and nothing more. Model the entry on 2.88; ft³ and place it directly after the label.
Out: 4305.60; ft³
